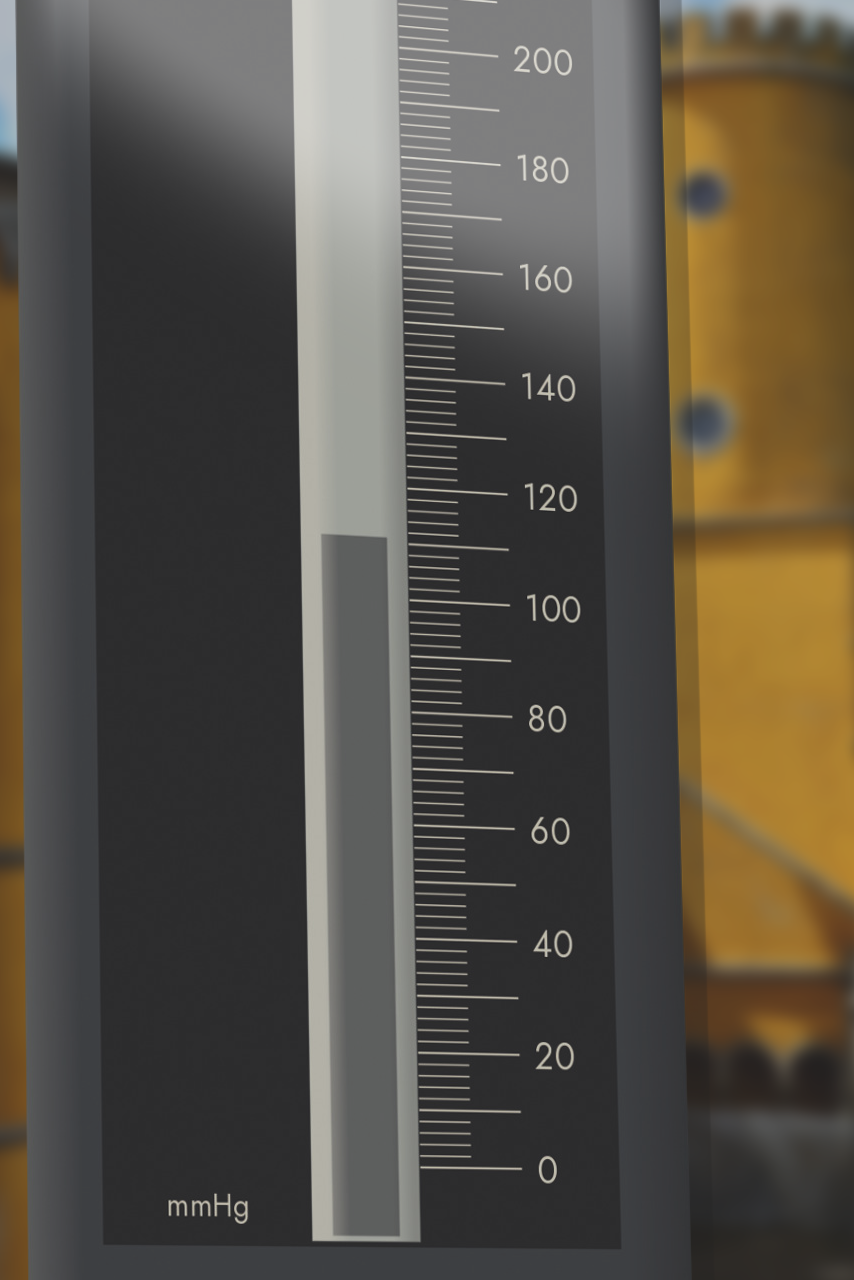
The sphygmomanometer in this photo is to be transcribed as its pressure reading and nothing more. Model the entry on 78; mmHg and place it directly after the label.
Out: 111; mmHg
